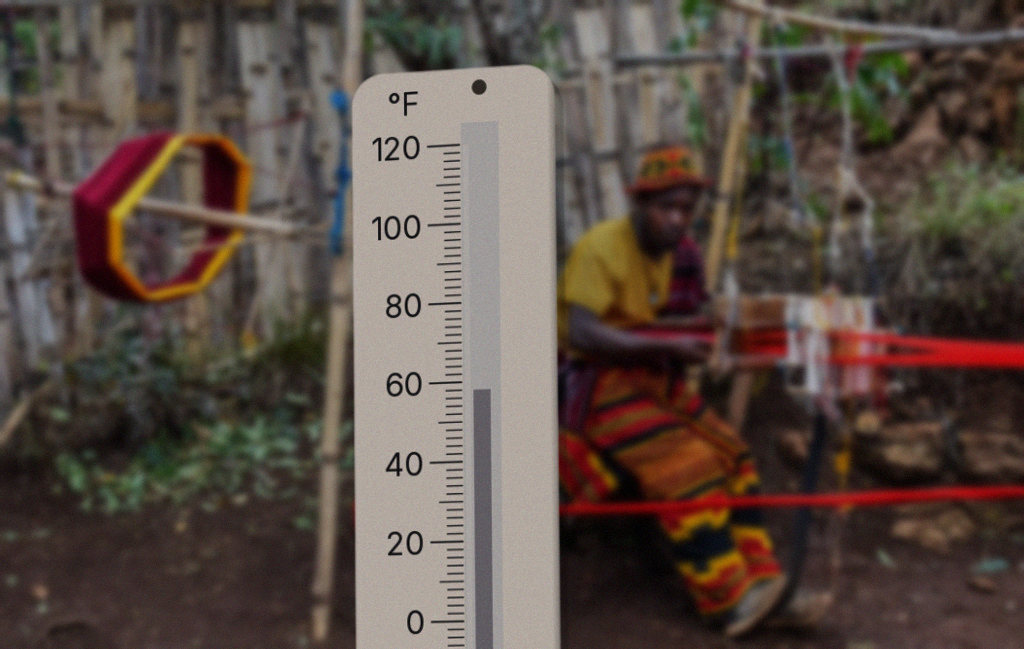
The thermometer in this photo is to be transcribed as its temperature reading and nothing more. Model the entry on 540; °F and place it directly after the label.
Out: 58; °F
